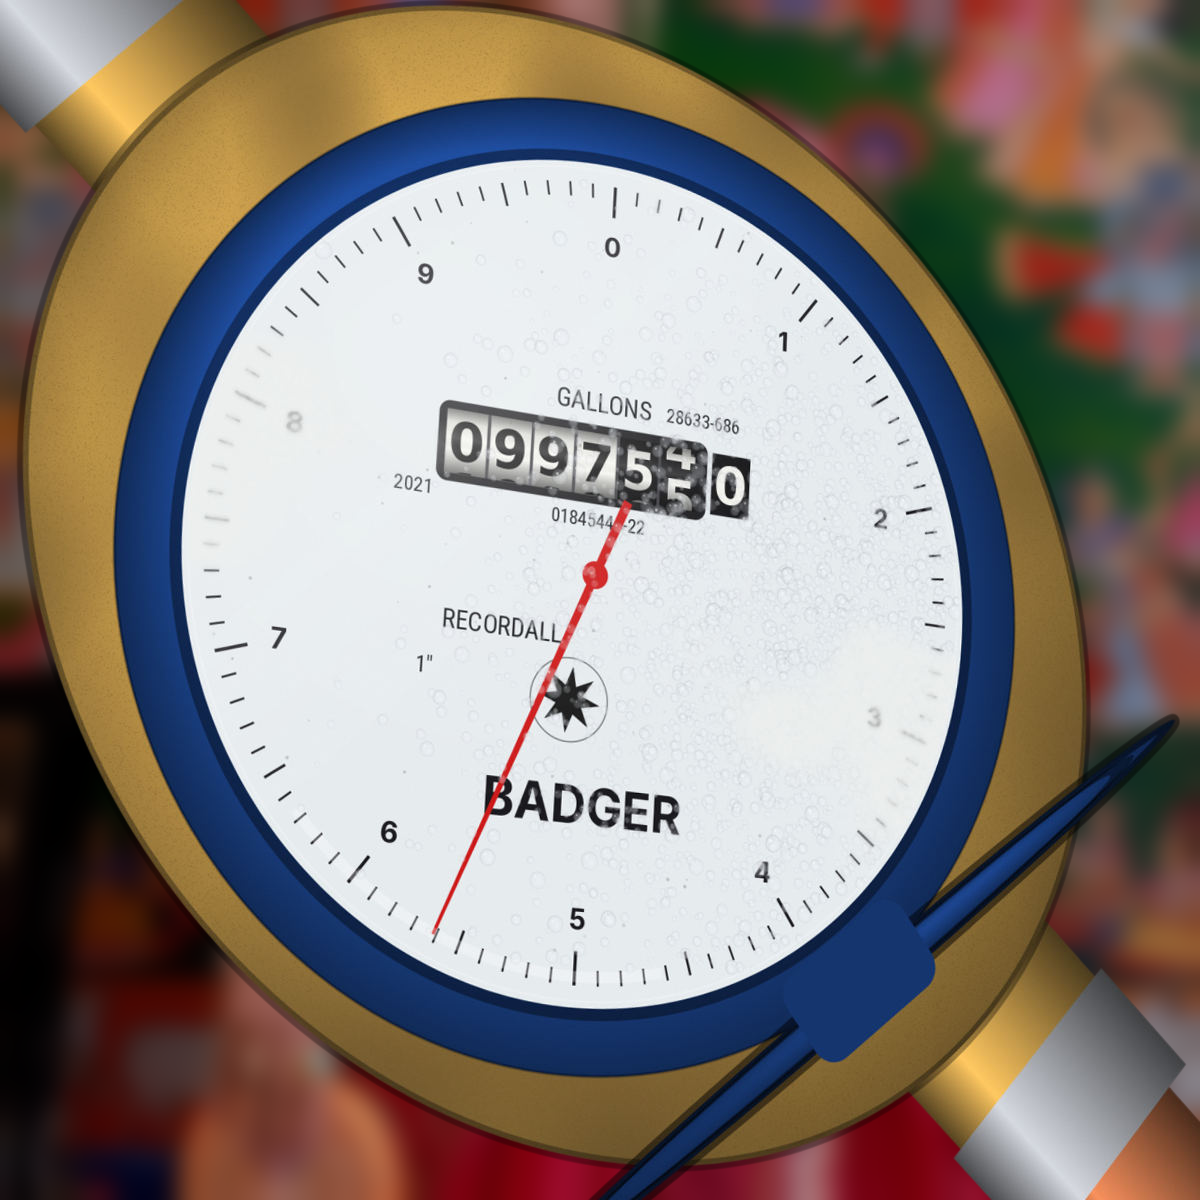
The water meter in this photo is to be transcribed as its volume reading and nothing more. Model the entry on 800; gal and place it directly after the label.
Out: 997545.6; gal
